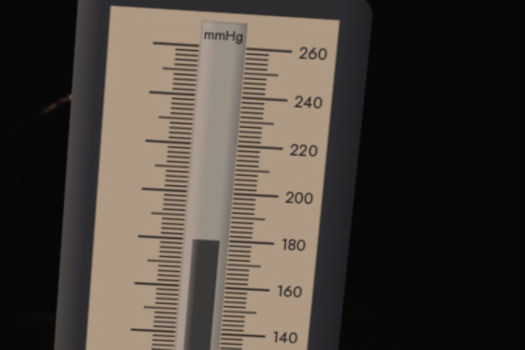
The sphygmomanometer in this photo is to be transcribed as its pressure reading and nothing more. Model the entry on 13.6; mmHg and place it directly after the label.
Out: 180; mmHg
